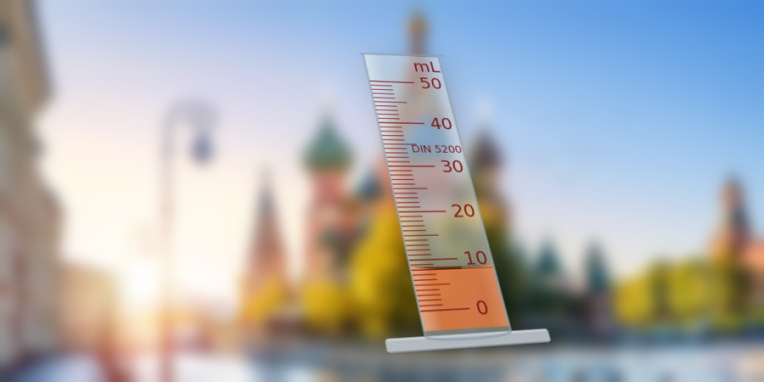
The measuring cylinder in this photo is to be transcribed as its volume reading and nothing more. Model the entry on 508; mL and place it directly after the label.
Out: 8; mL
